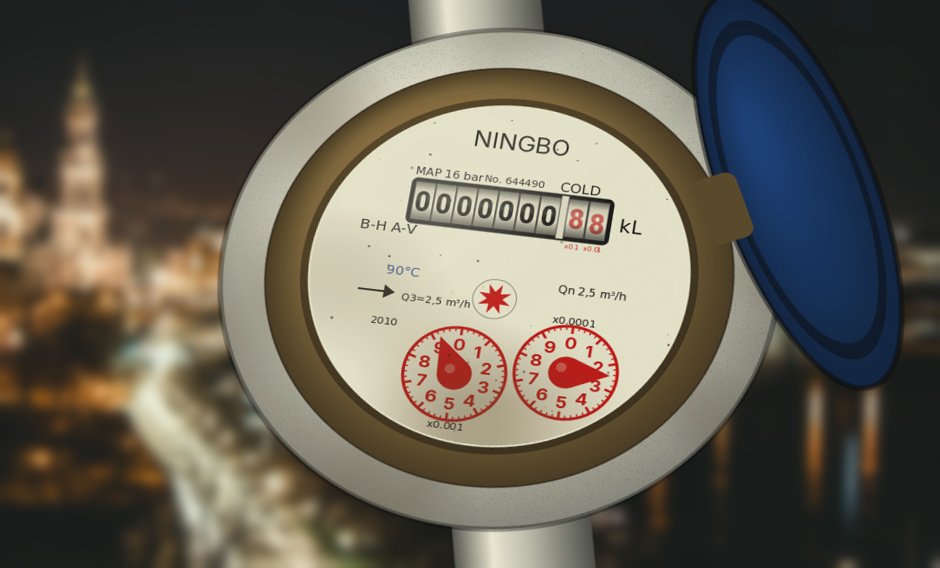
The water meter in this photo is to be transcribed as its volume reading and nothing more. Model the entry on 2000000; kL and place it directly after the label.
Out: 0.8792; kL
